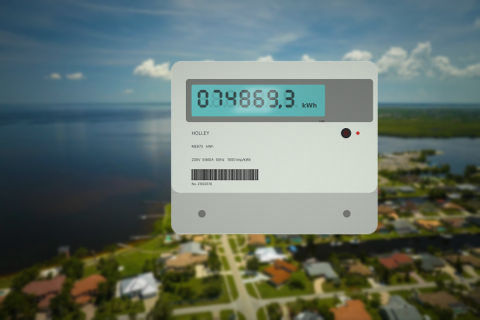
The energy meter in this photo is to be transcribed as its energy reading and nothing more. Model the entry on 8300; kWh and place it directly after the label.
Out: 74869.3; kWh
